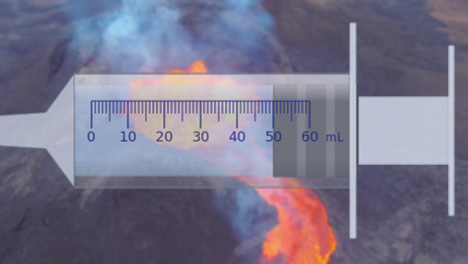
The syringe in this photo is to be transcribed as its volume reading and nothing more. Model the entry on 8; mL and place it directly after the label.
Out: 50; mL
